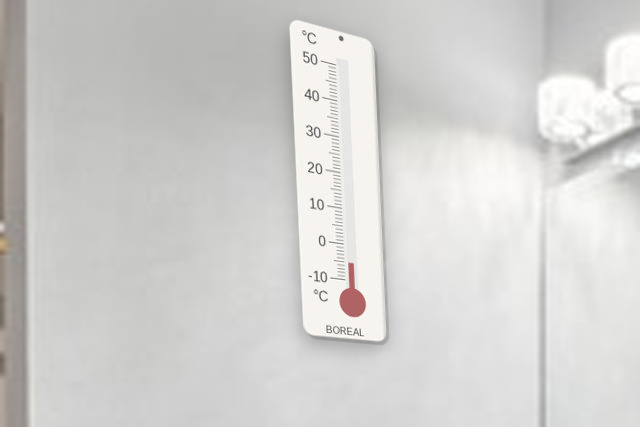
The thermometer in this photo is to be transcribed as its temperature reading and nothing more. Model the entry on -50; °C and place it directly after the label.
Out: -5; °C
